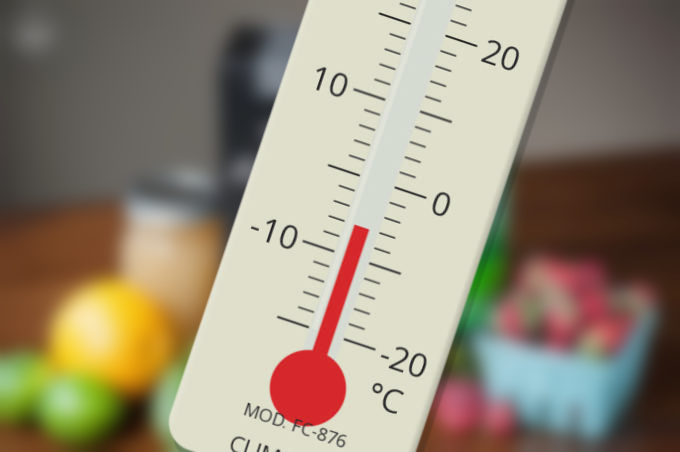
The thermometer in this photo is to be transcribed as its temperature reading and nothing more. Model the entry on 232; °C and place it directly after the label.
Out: -6; °C
